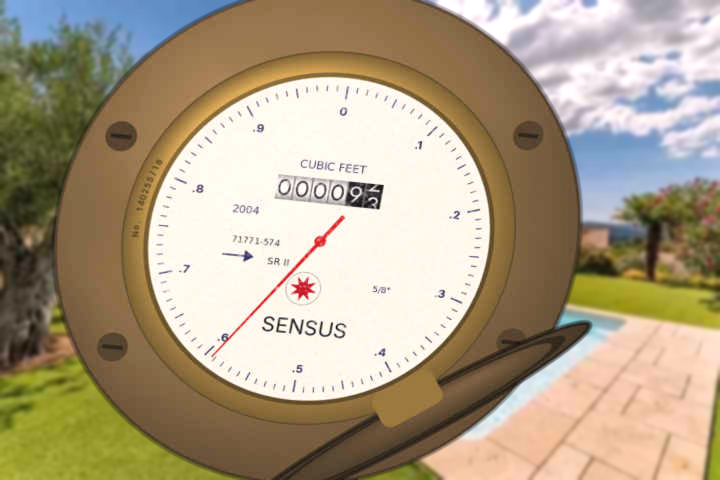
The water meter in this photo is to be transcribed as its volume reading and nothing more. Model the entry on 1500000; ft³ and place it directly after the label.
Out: 92.59; ft³
